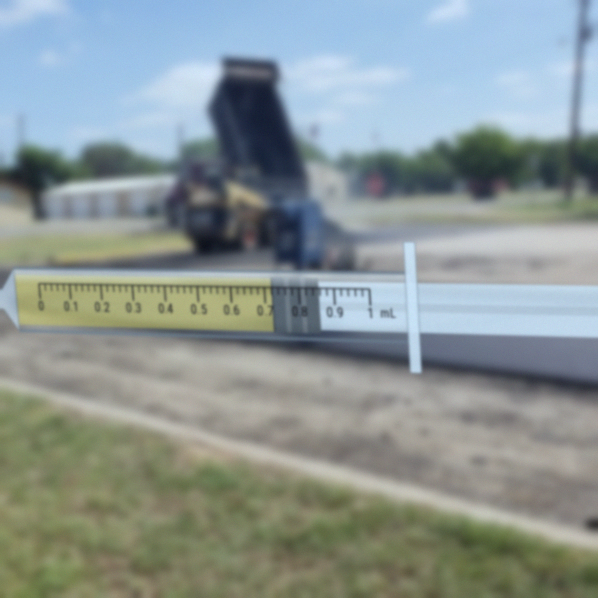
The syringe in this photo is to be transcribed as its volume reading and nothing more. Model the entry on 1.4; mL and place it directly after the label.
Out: 0.72; mL
